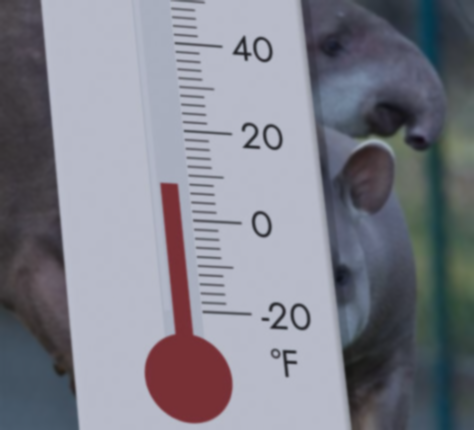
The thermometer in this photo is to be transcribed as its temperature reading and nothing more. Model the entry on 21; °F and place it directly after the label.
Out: 8; °F
